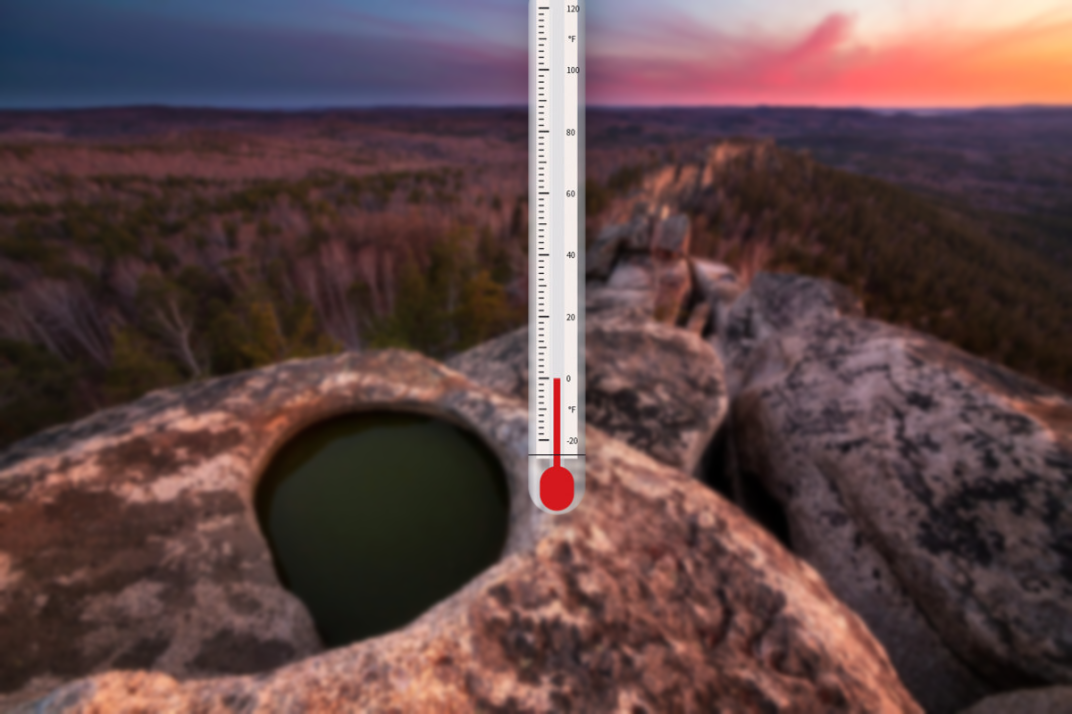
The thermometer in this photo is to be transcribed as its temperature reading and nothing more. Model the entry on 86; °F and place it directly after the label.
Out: 0; °F
